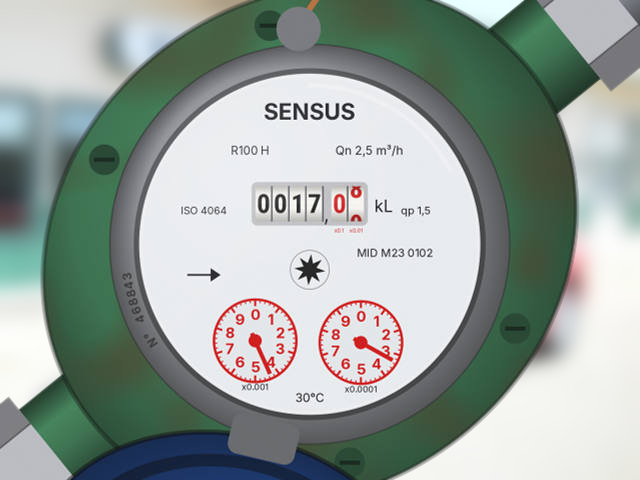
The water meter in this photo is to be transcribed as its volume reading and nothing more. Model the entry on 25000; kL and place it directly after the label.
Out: 17.0843; kL
